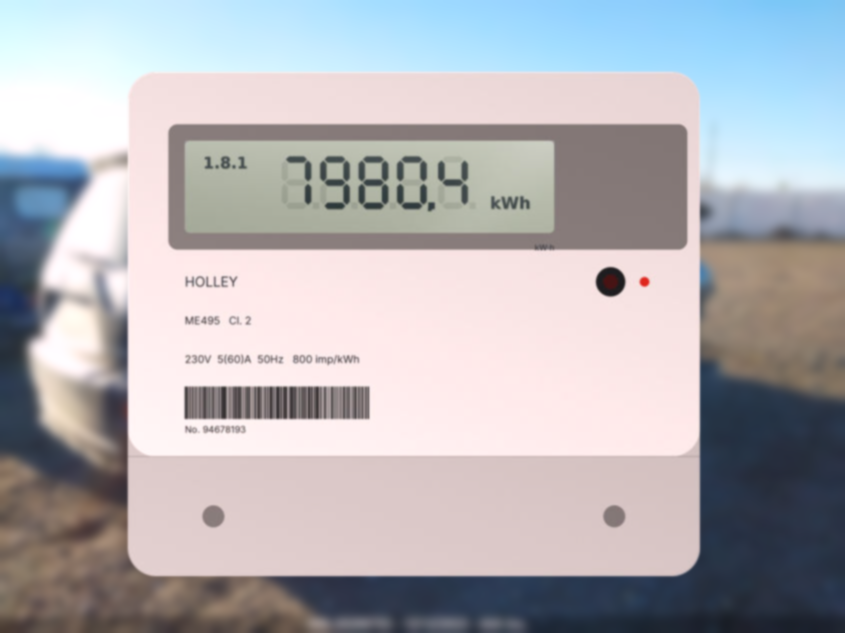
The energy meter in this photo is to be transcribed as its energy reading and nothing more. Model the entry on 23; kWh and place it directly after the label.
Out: 7980.4; kWh
